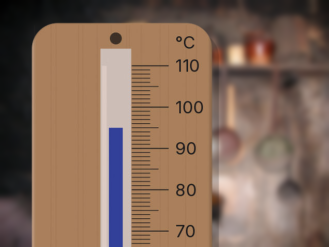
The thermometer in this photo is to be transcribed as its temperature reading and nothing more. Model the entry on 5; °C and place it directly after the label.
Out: 95; °C
